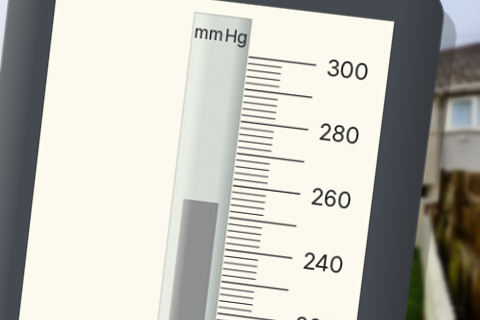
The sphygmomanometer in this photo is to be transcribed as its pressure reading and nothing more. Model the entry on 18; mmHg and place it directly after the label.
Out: 254; mmHg
